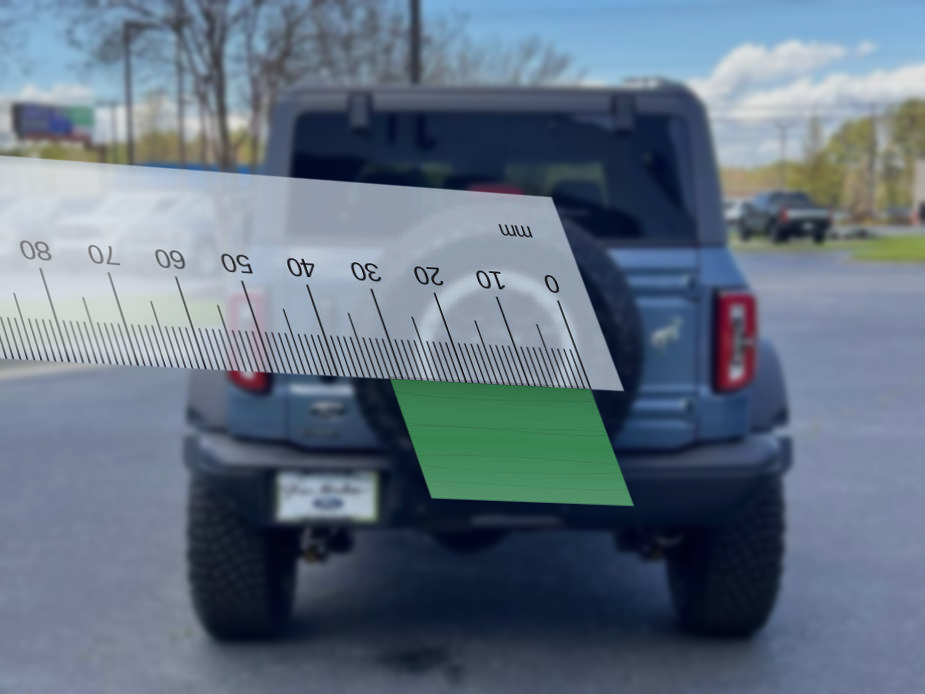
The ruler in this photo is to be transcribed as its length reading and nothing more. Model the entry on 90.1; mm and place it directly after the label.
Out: 32; mm
